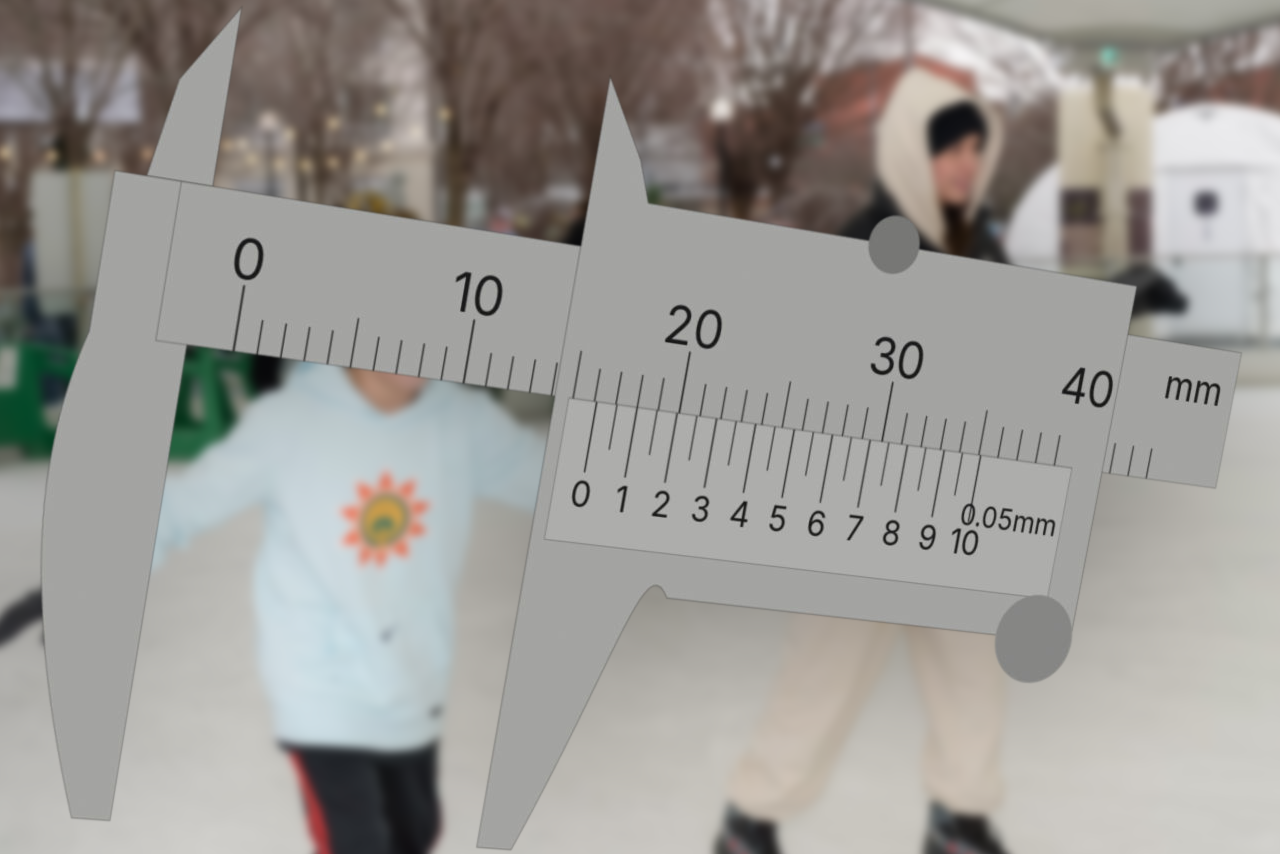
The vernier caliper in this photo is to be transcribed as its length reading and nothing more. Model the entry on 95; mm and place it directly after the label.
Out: 16.1; mm
